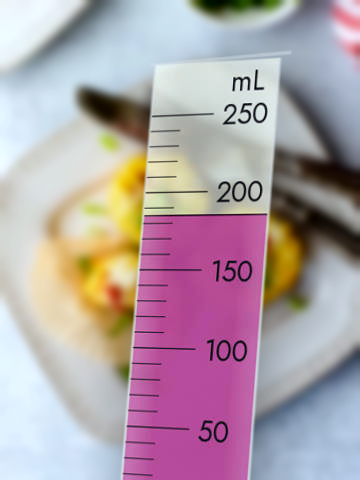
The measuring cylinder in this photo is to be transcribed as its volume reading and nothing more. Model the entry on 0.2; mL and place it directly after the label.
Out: 185; mL
